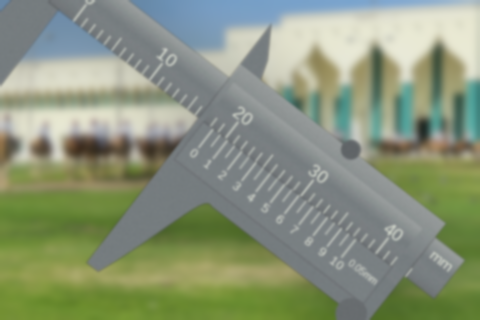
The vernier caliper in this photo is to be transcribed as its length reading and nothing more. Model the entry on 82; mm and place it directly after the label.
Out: 18.4; mm
